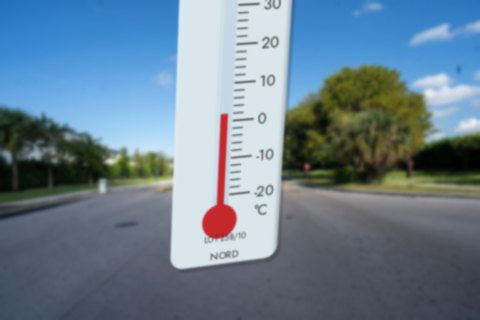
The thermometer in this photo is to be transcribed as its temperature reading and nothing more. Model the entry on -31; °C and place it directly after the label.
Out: 2; °C
